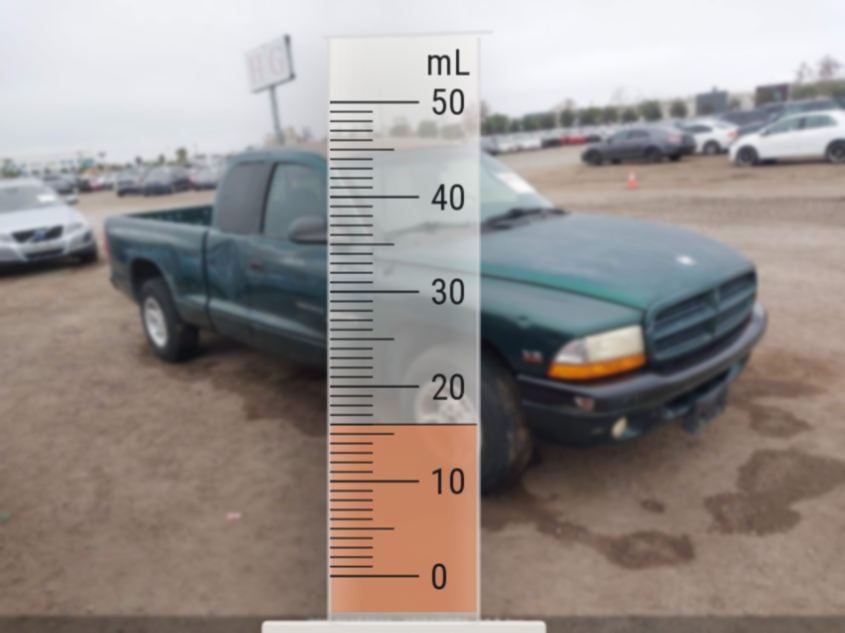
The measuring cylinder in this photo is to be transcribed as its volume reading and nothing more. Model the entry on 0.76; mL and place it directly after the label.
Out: 16; mL
